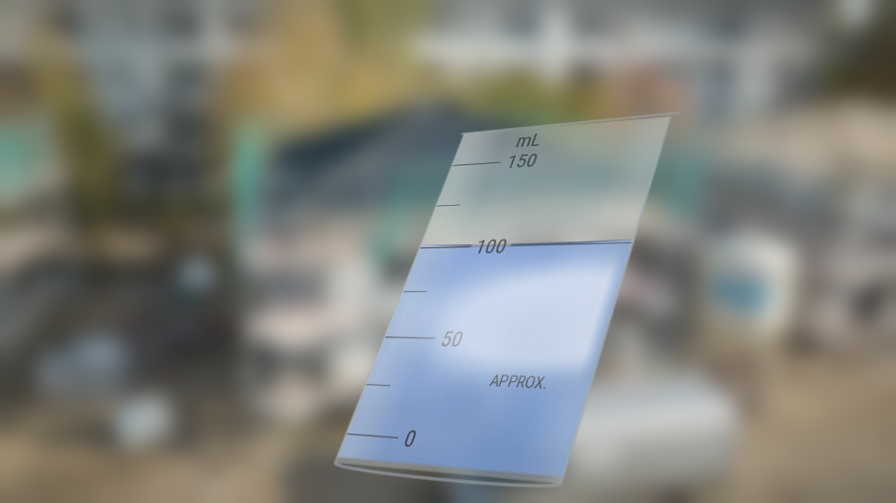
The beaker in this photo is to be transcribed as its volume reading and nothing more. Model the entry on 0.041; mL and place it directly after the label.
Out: 100; mL
